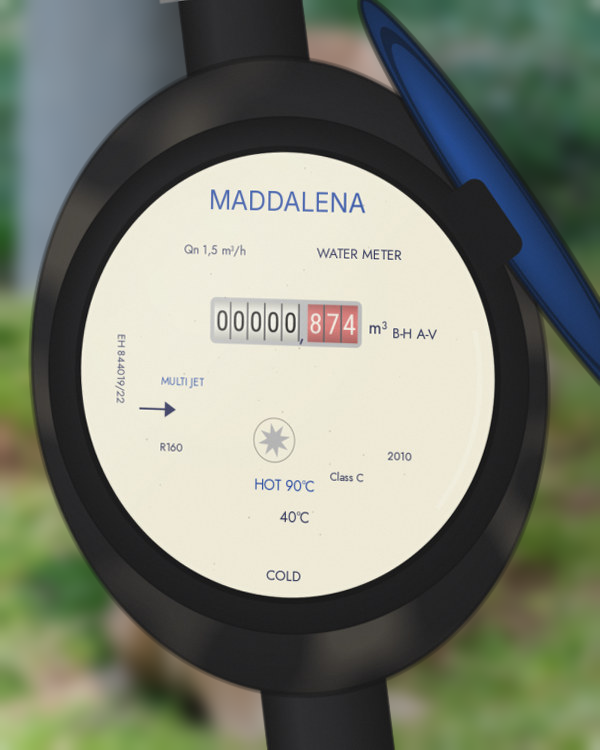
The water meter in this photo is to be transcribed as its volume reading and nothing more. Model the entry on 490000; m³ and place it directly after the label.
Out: 0.874; m³
